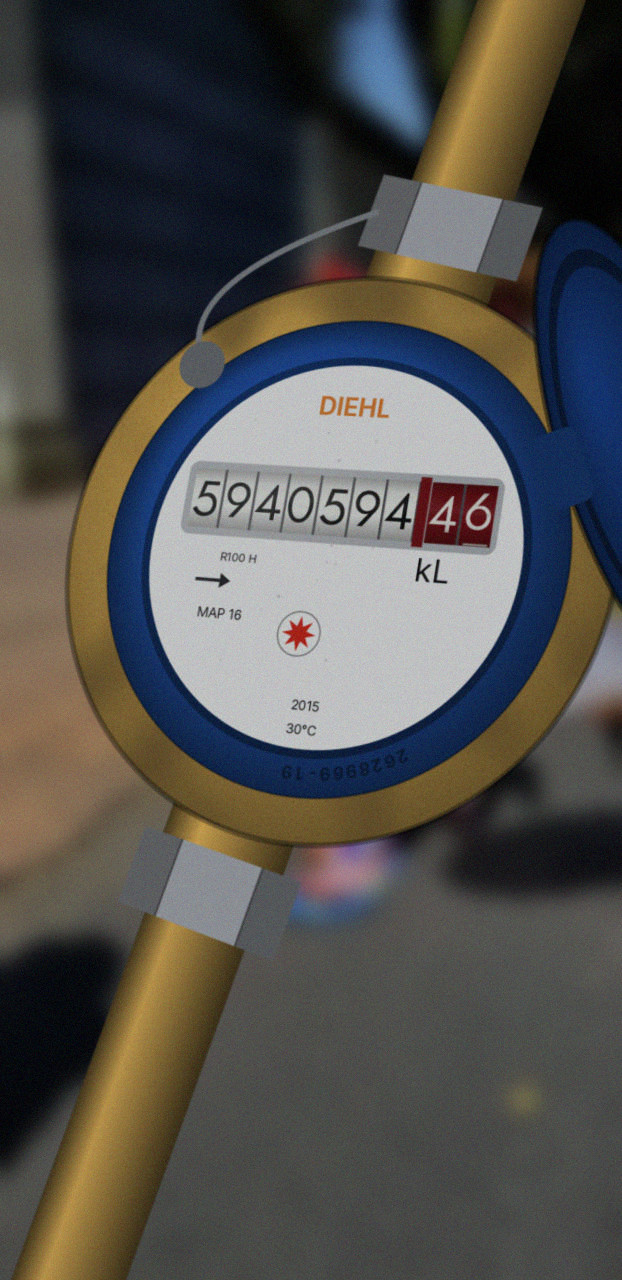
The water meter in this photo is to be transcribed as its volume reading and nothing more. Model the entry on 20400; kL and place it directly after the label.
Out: 5940594.46; kL
